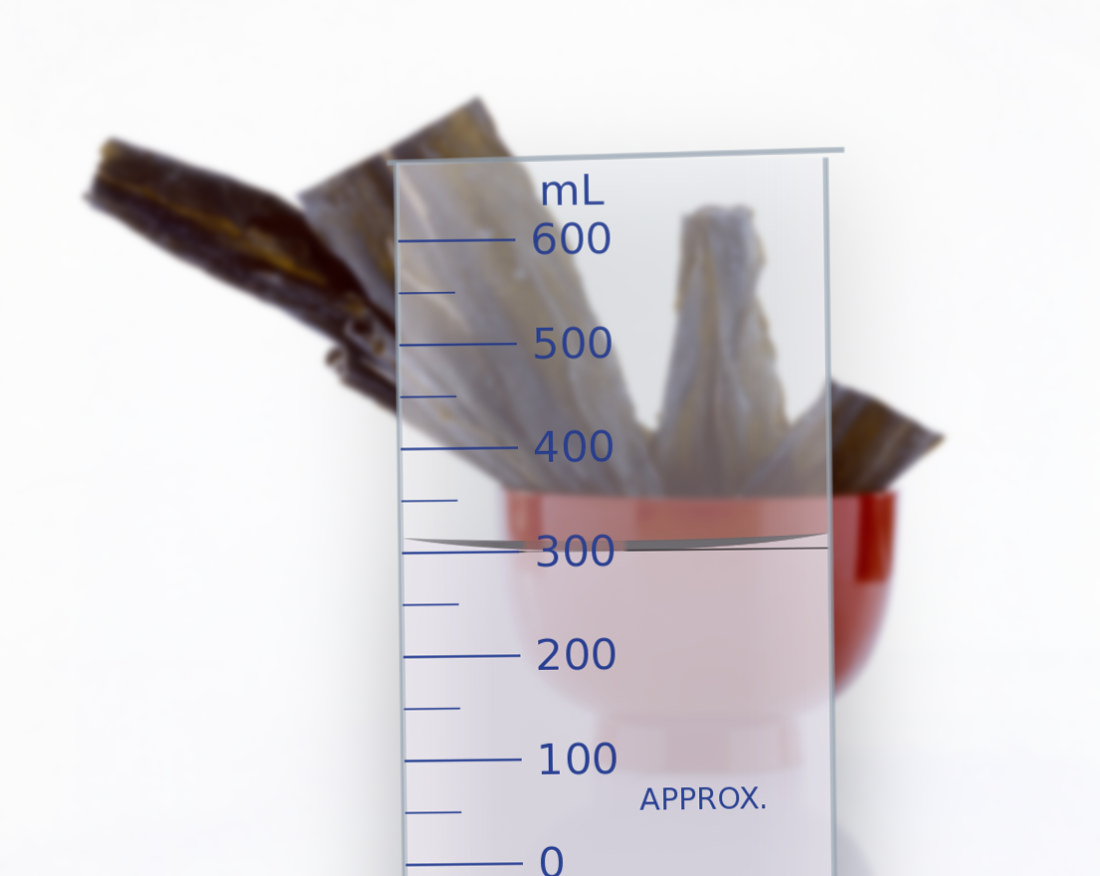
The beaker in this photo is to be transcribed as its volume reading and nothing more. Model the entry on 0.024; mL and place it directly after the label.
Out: 300; mL
